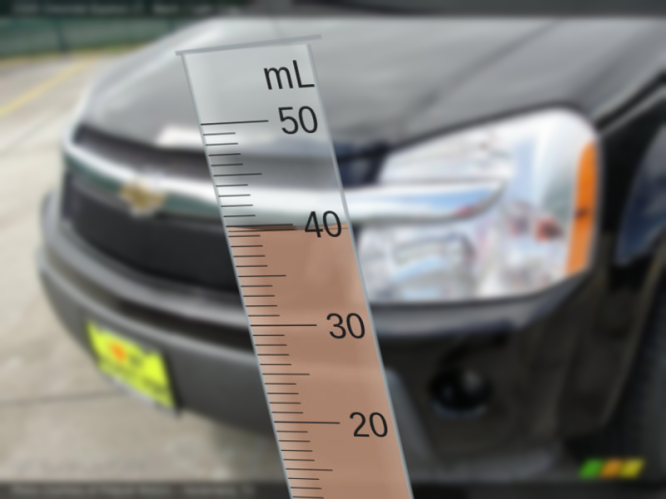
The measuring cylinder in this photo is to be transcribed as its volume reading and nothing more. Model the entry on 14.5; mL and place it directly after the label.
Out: 39.5; mL
